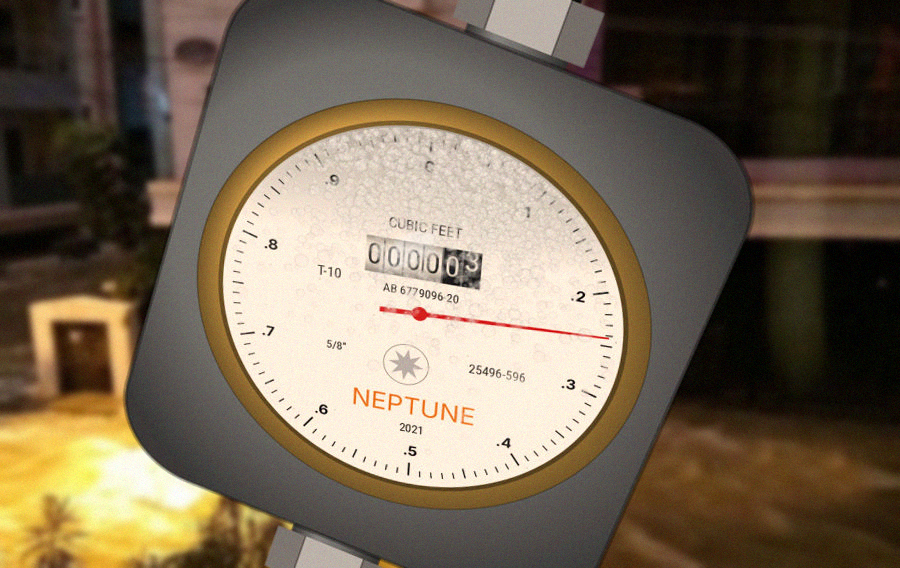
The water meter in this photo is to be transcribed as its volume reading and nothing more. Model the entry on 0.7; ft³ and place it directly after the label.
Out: 3.24; ft³
